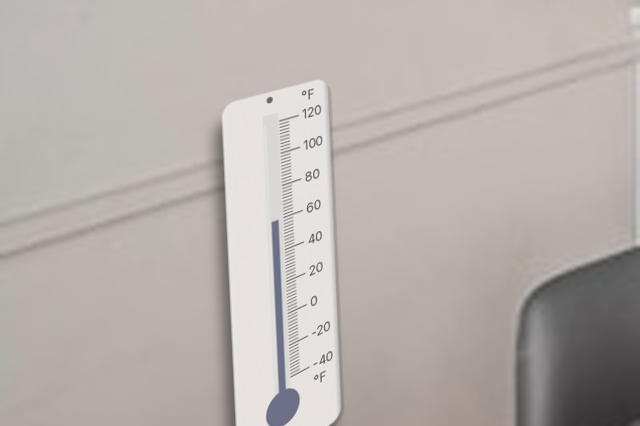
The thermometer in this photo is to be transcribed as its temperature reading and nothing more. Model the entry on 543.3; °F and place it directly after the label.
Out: 60; °F
